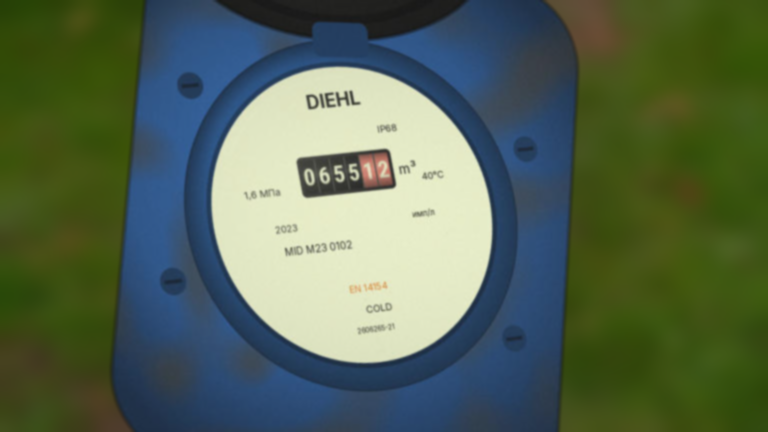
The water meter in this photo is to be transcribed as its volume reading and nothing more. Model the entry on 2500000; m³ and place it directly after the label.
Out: 655.12; m³
